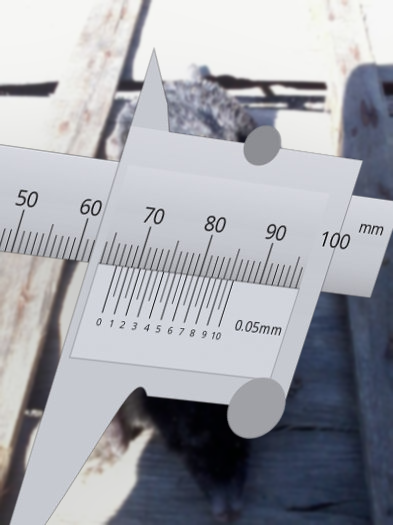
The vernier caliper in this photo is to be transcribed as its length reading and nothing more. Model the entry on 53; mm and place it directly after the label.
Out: 66.6; mm
